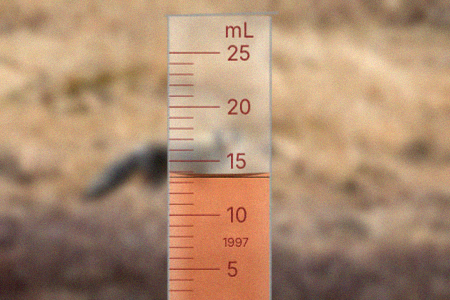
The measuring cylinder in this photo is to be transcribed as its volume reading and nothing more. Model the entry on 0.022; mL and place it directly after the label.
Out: 13.5; mL
